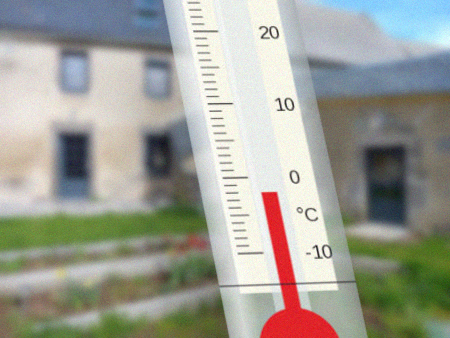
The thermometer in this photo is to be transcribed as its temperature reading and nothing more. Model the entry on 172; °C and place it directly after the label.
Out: -2; °C
